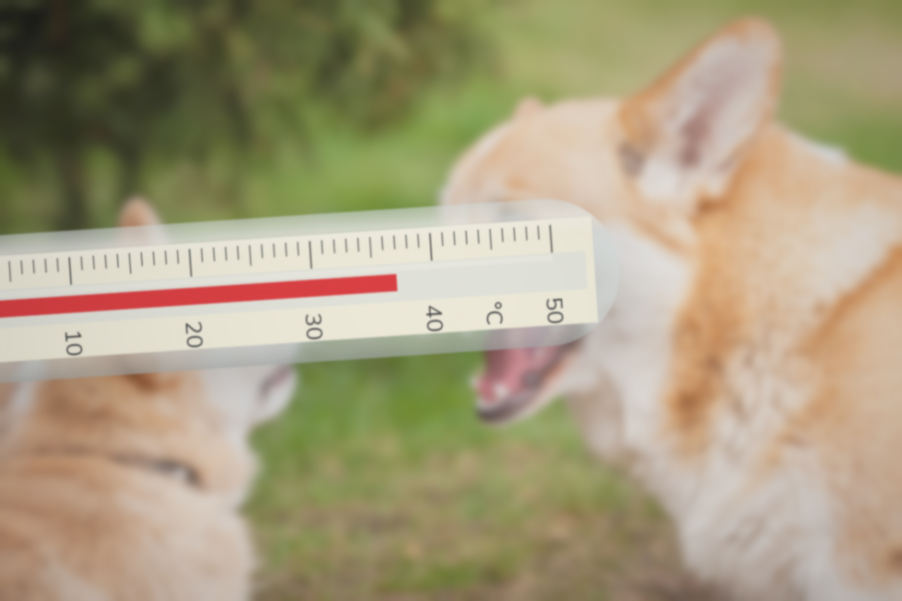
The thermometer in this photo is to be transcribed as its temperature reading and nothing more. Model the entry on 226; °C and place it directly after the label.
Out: 37; °C
